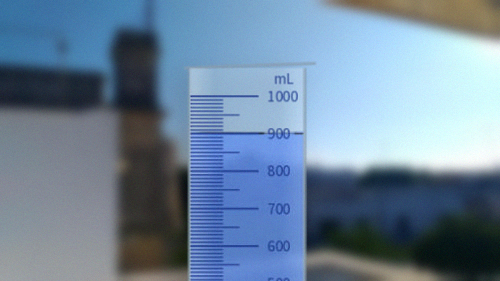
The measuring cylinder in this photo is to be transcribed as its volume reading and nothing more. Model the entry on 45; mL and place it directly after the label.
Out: 900; mL
